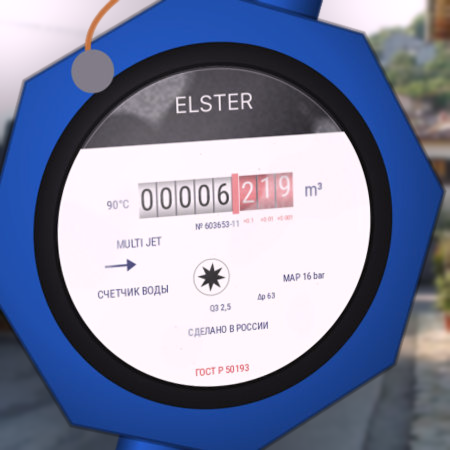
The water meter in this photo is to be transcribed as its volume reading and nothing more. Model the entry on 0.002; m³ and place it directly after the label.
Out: 6.219; m³
